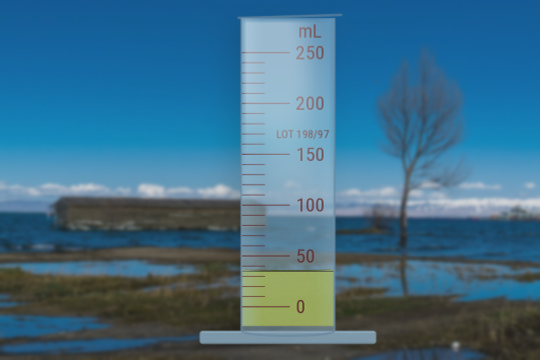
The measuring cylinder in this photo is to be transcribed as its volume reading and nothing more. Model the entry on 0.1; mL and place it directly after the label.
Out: 35; mL
